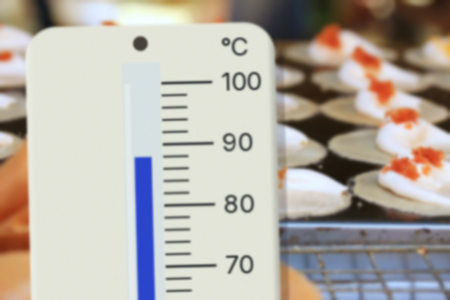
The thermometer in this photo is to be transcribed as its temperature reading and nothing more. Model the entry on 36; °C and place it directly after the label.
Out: 88; °C
